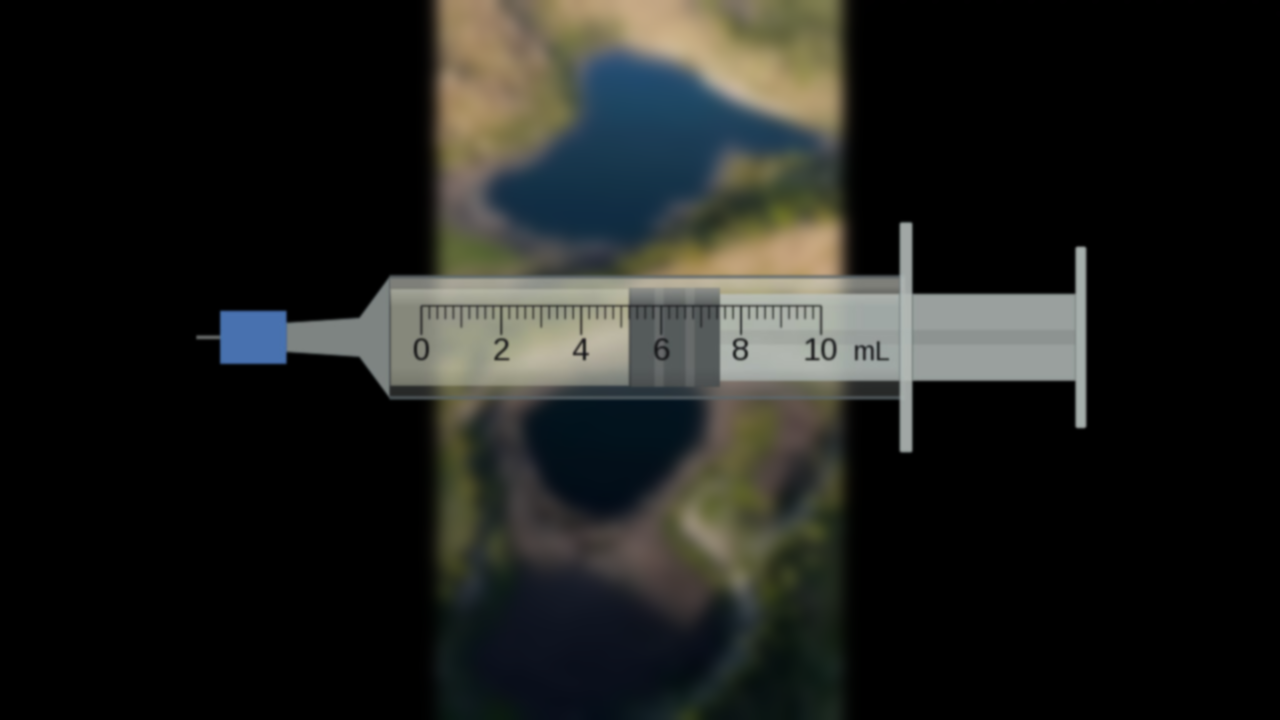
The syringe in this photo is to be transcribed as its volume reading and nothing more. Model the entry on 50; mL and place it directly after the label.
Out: 5.2; mL
